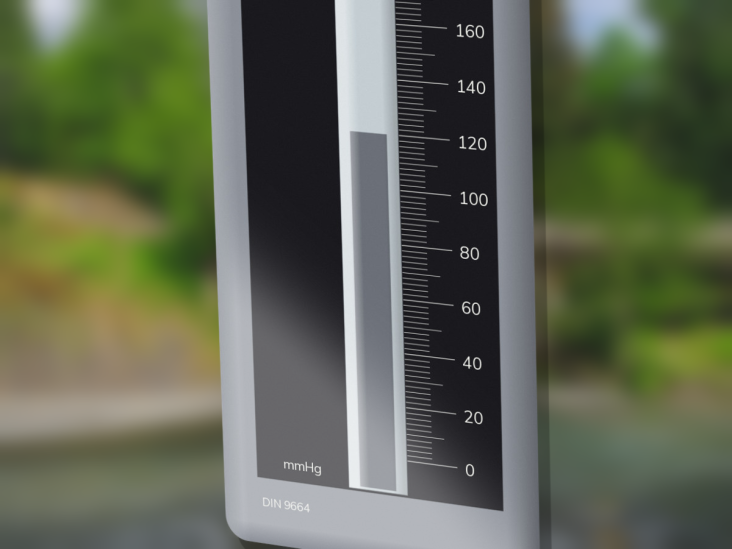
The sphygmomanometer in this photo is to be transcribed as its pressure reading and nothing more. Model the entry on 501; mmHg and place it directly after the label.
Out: 120; mmHg
